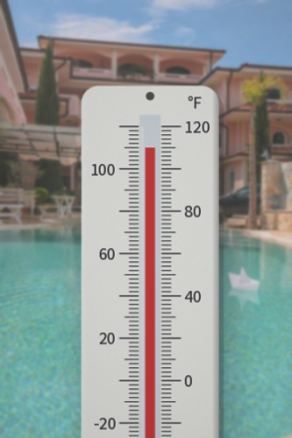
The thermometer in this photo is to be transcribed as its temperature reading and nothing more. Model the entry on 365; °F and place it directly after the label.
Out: 110; °F
